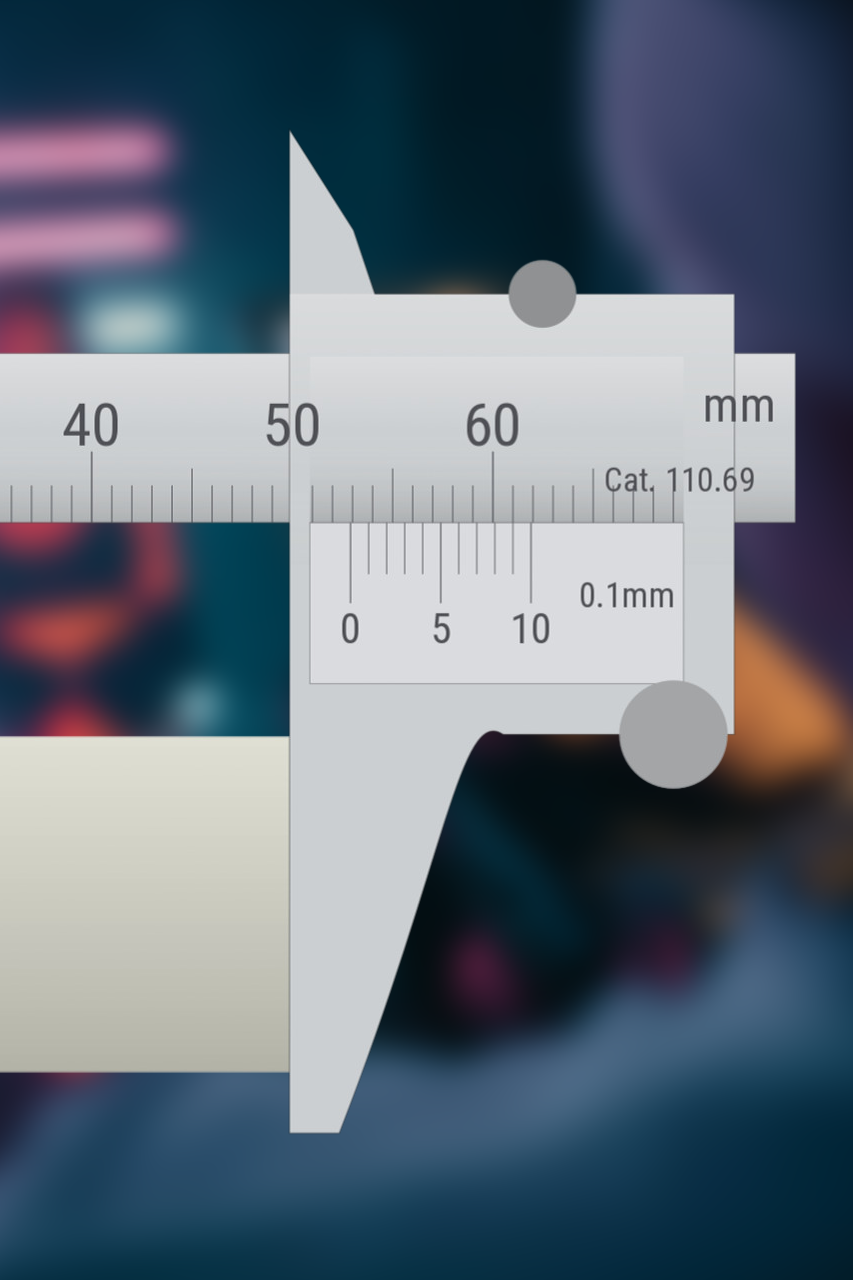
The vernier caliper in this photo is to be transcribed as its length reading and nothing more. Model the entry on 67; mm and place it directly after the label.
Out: 52.9; mm
